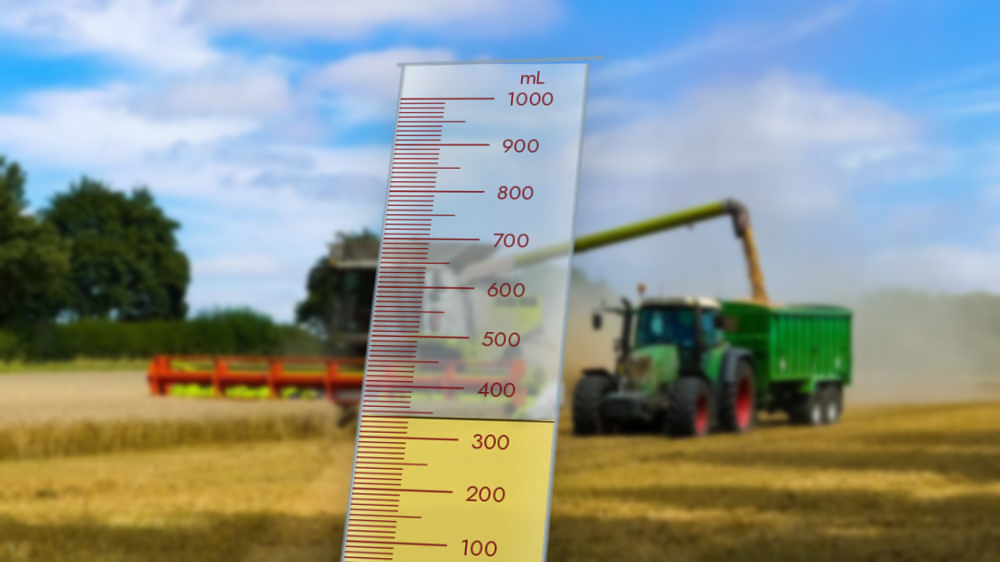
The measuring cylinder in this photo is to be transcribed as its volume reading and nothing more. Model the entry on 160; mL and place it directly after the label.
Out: 340; mL
